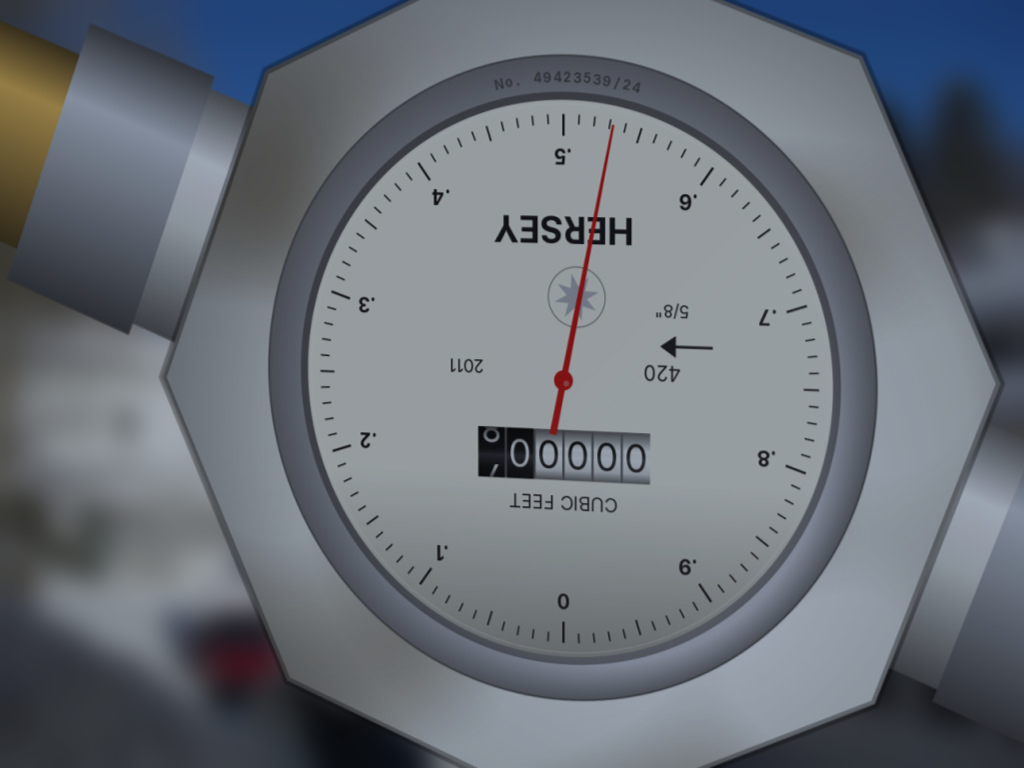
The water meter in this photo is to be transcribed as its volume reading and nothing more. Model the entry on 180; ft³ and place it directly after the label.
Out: 7.53; ft³
